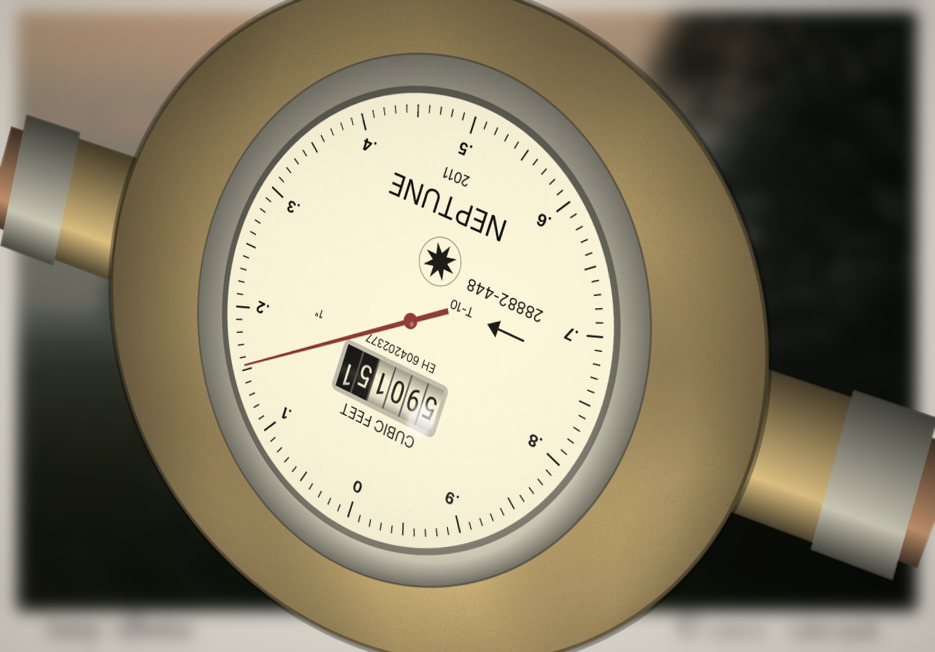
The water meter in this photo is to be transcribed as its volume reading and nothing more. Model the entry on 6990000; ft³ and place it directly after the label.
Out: 590151.15; ft³
